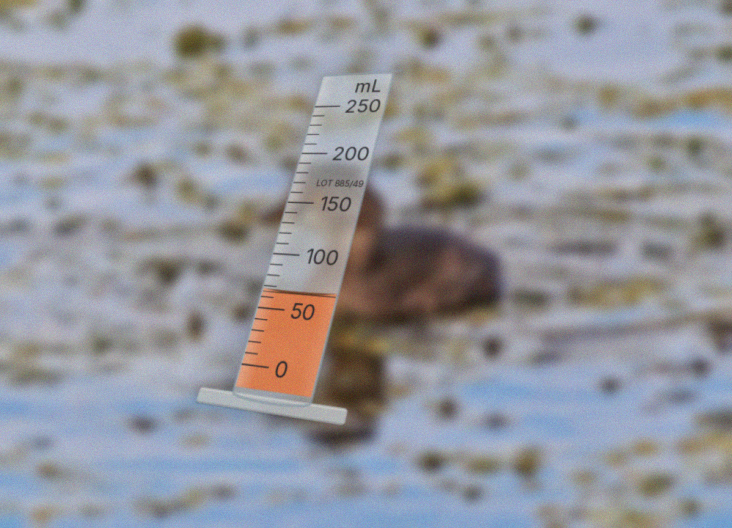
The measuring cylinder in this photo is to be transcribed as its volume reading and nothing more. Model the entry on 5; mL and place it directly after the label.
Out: 65; mL
